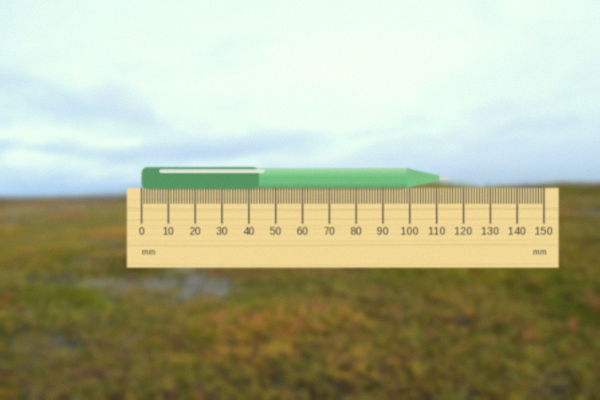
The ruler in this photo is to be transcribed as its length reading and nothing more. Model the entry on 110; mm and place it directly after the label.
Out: 115; mm
